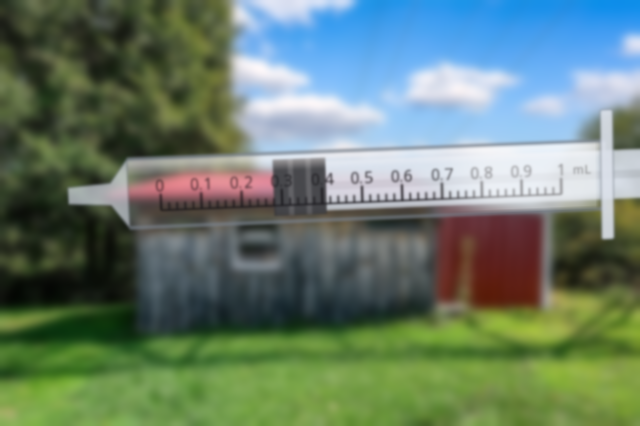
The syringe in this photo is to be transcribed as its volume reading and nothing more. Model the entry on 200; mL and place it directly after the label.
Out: 0.28; mL
